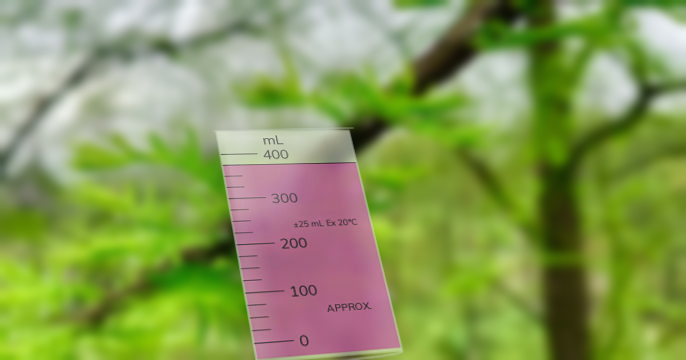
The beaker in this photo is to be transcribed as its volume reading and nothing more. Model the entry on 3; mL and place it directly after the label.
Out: 375; mL
